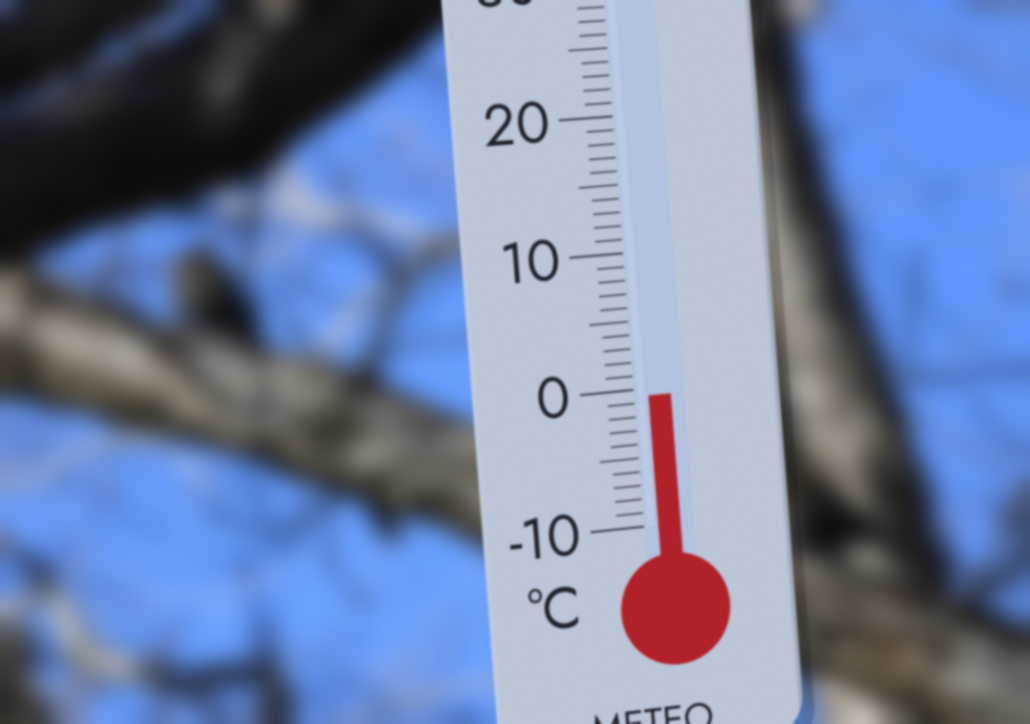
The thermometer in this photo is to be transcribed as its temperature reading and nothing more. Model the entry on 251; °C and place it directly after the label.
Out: -0.5; °C
